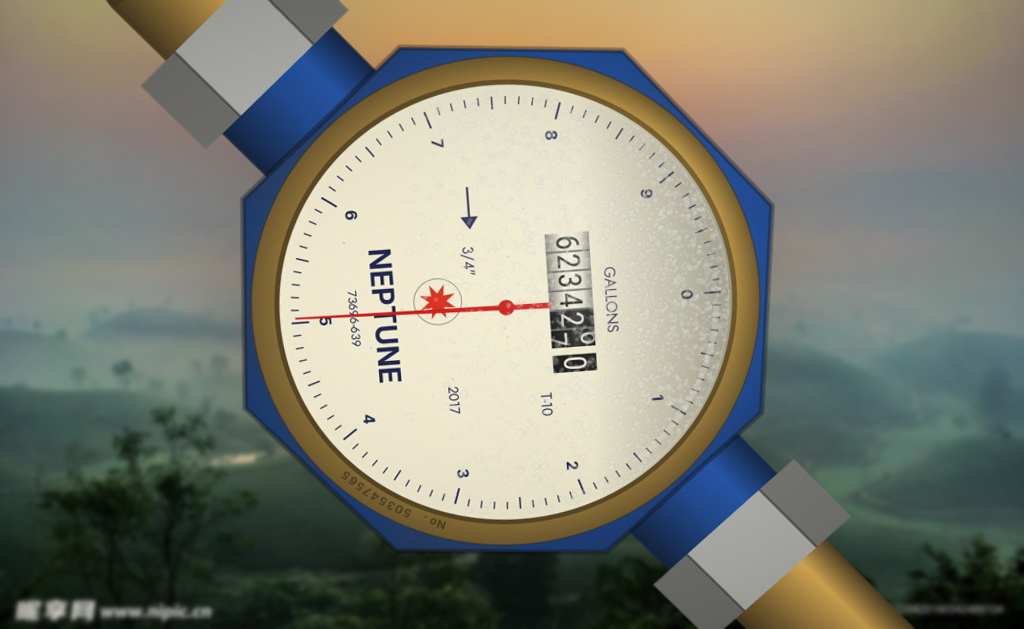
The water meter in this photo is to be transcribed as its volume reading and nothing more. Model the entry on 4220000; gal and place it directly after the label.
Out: 6234265.0; gal
